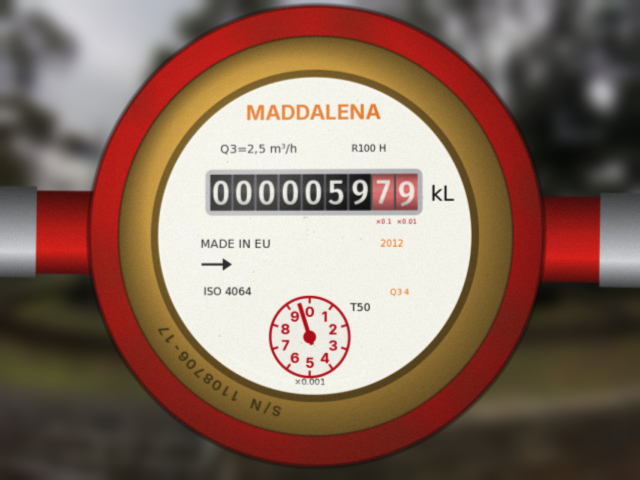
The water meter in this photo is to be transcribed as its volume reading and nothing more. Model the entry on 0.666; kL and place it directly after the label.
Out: 59.789; kL
